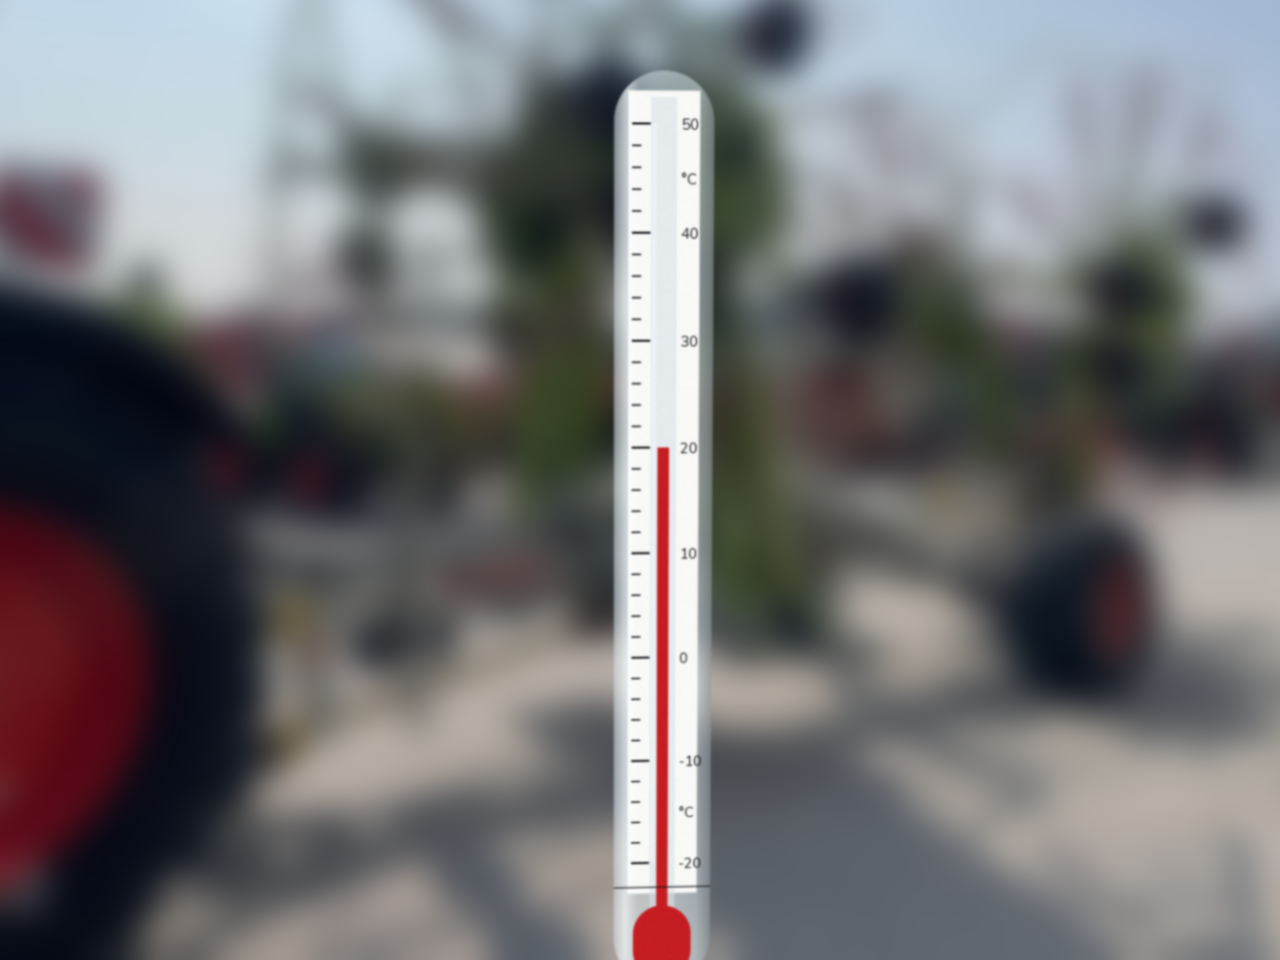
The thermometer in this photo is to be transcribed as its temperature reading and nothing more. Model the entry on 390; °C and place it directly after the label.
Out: 20; °C
